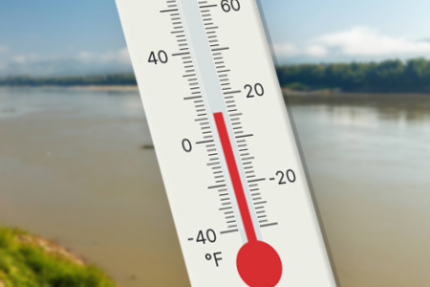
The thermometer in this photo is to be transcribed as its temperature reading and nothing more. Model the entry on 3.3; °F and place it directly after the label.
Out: 12; °F
